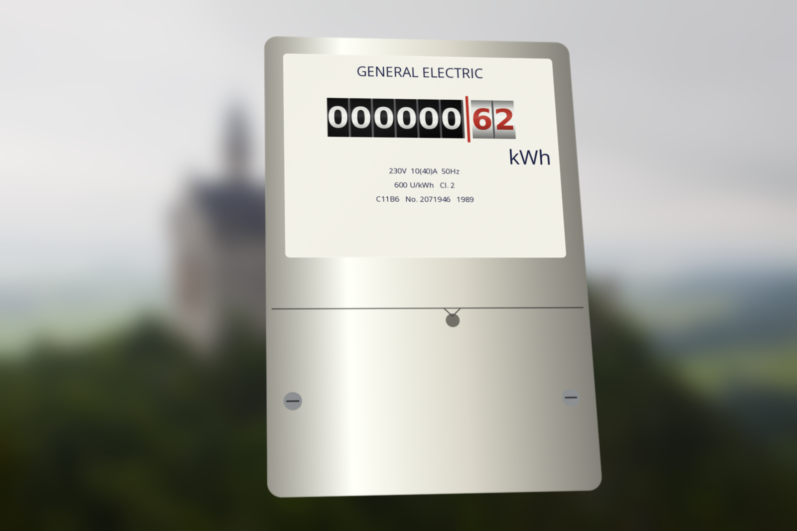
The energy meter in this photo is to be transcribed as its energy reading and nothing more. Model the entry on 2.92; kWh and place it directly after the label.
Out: 0.62; kWh
